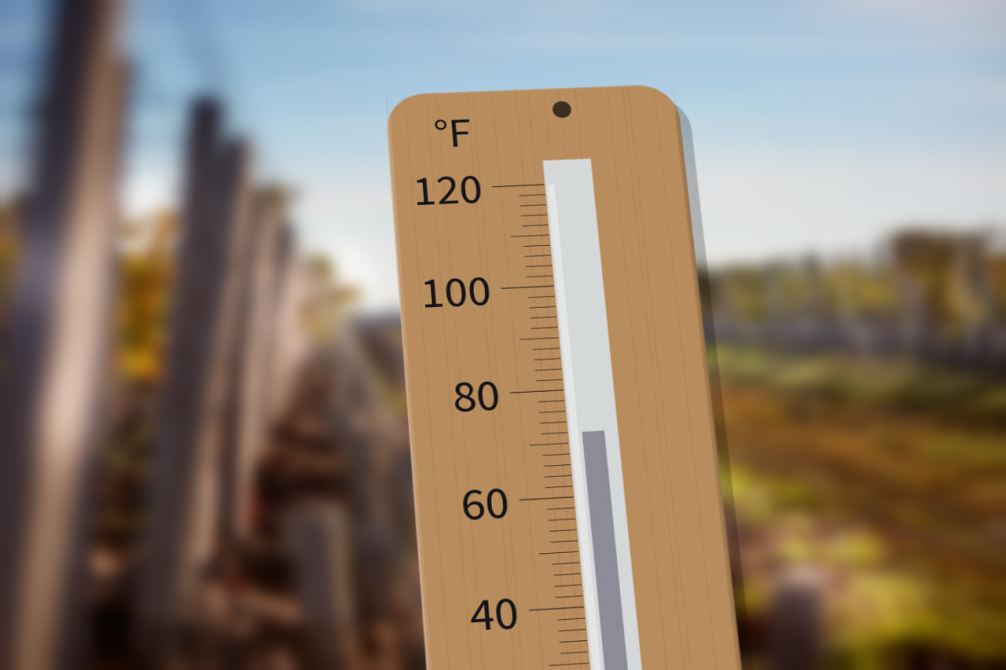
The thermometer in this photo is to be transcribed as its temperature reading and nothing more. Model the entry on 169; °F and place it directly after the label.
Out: 72; °F
